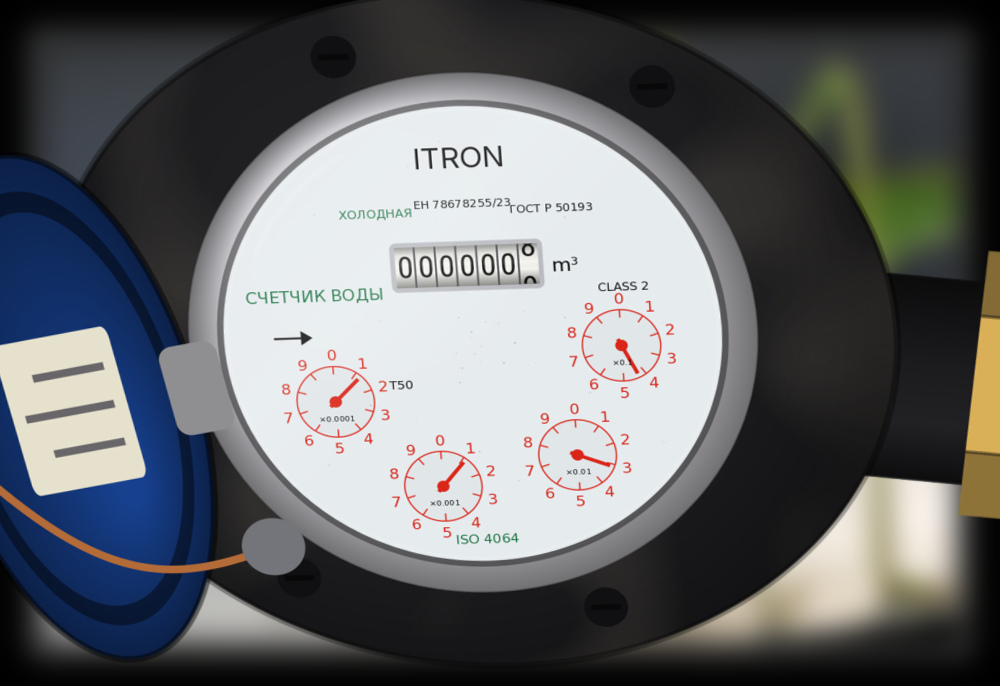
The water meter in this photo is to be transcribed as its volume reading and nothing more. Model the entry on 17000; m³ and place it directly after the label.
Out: 8.4311; m³
